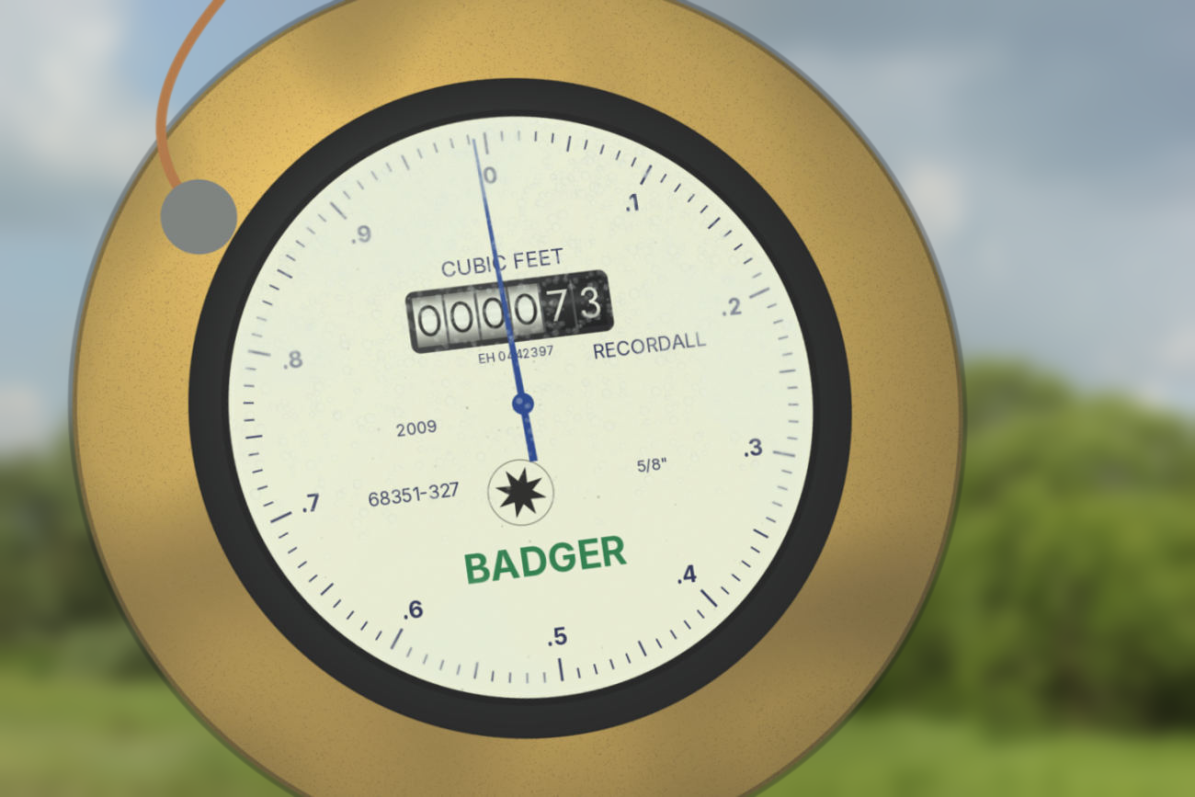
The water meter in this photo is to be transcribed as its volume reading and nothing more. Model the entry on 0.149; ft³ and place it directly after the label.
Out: 72.99; ft³
